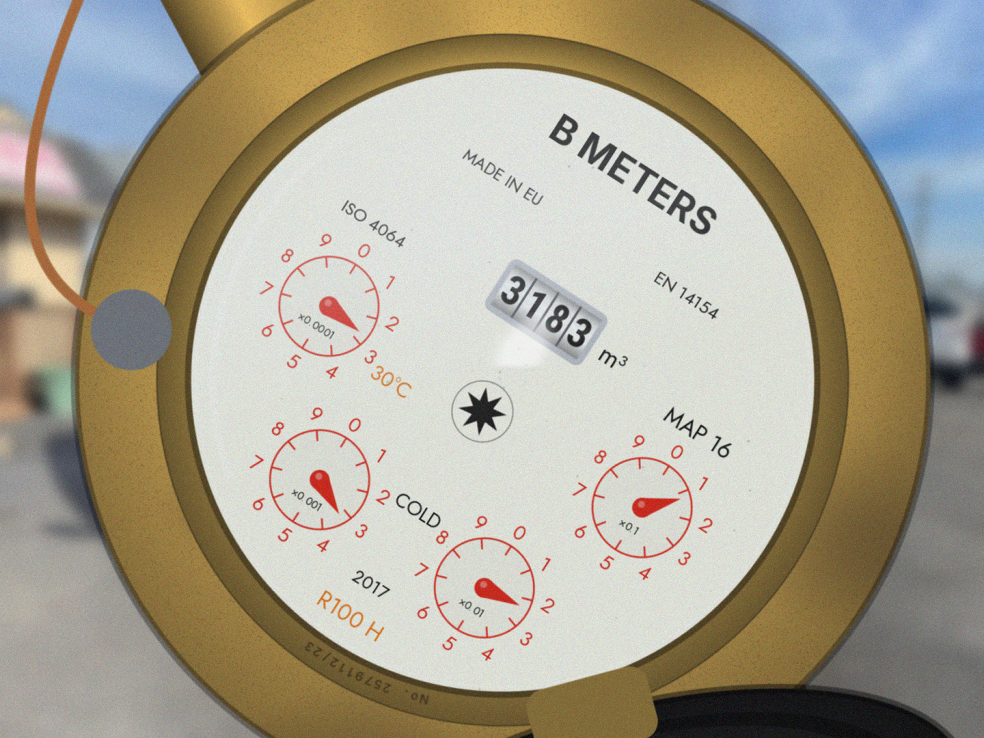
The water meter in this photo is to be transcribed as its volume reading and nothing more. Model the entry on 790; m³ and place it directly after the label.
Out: 3183.1232; m³
